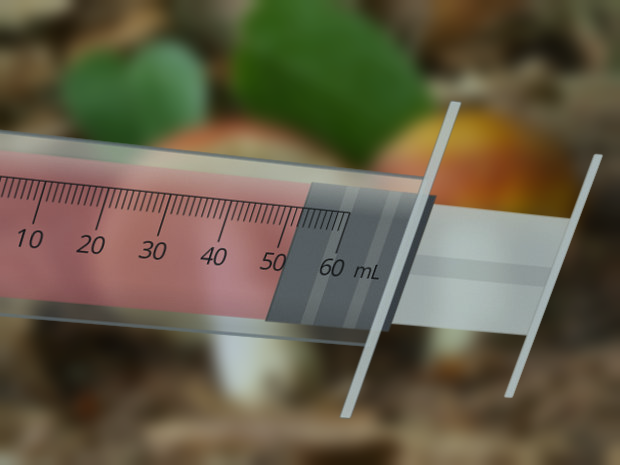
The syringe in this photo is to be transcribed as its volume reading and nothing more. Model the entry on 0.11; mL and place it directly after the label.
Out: 52; mL
